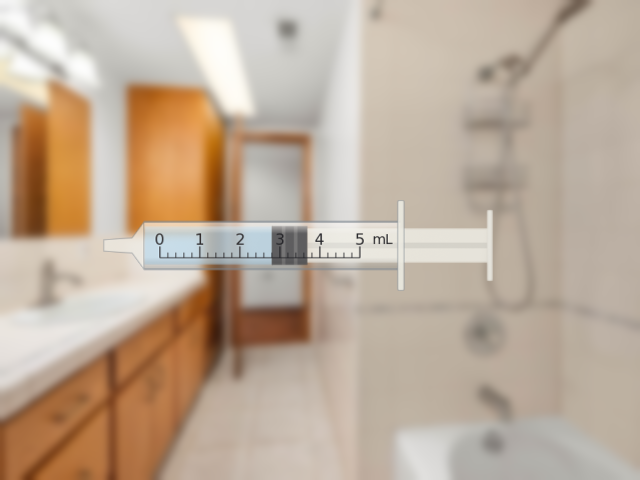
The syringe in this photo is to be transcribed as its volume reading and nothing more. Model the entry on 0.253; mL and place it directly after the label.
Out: 2.8; mL
